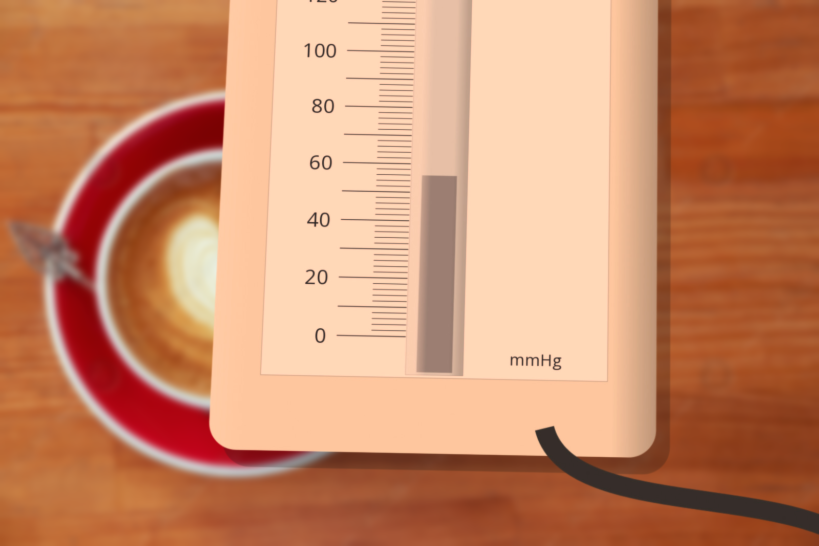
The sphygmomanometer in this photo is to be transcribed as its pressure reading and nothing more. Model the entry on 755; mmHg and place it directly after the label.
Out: 56; mmHg
